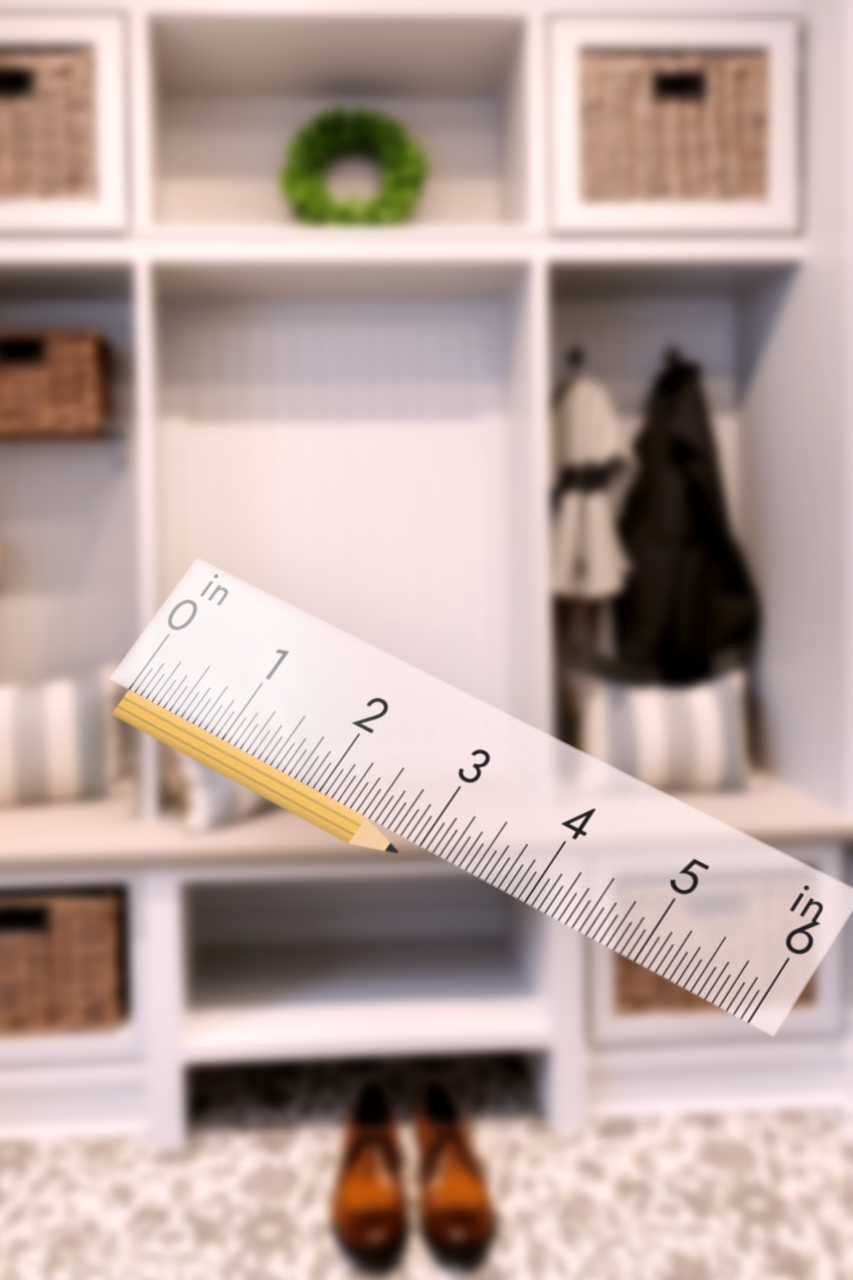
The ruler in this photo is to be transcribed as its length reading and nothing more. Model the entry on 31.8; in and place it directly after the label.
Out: 2.875; in
